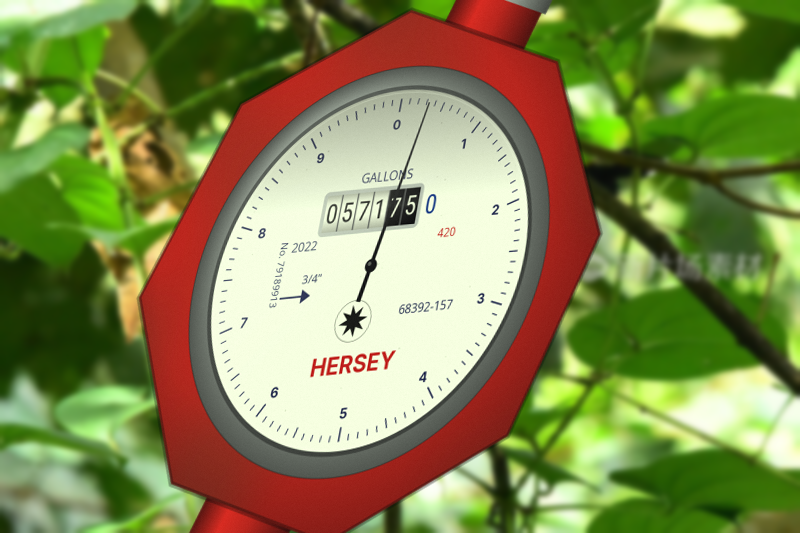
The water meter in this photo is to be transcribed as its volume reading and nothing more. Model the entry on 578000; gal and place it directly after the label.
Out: 571750.3; gal
